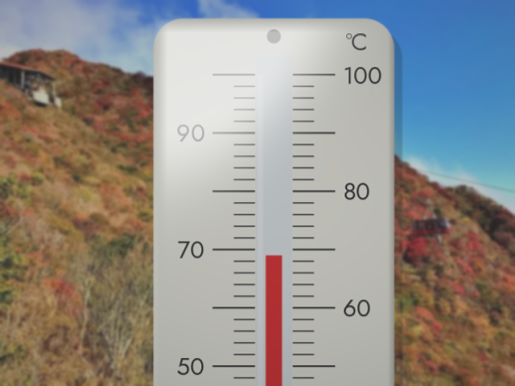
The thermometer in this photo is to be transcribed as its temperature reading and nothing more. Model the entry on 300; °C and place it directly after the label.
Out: 69; °C
